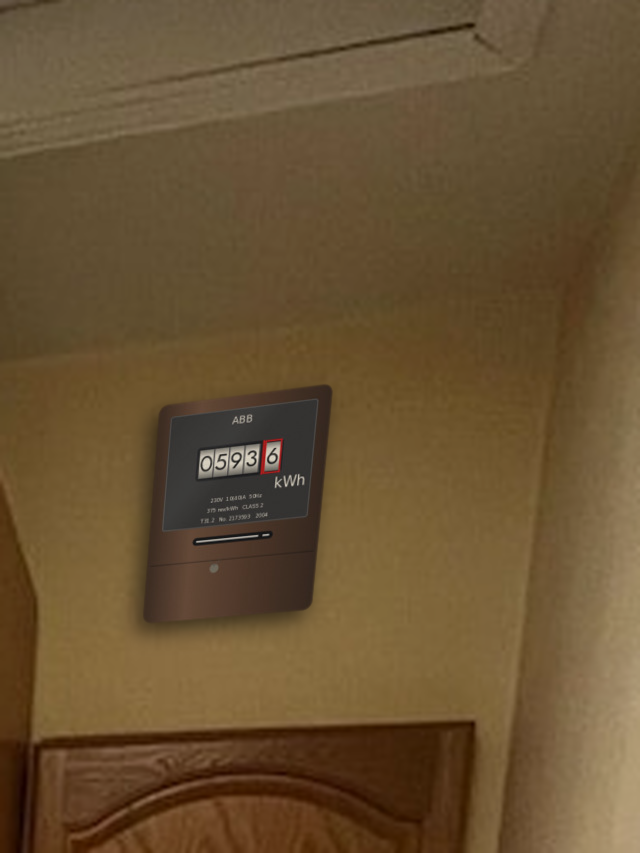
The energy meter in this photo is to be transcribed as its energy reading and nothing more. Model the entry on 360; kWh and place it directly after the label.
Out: 593.6; kWh
